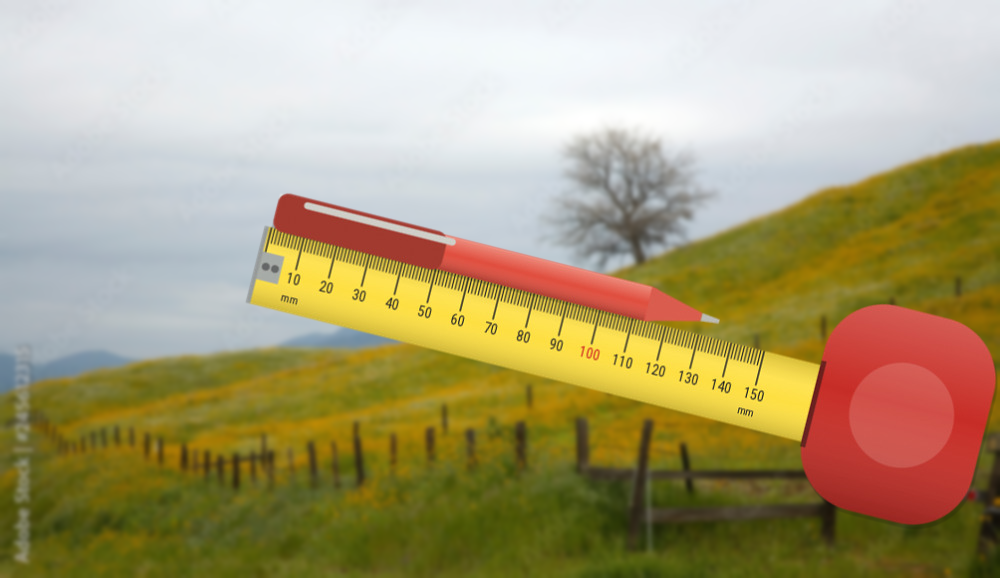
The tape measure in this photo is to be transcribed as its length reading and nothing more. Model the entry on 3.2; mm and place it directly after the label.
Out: 135; mm
